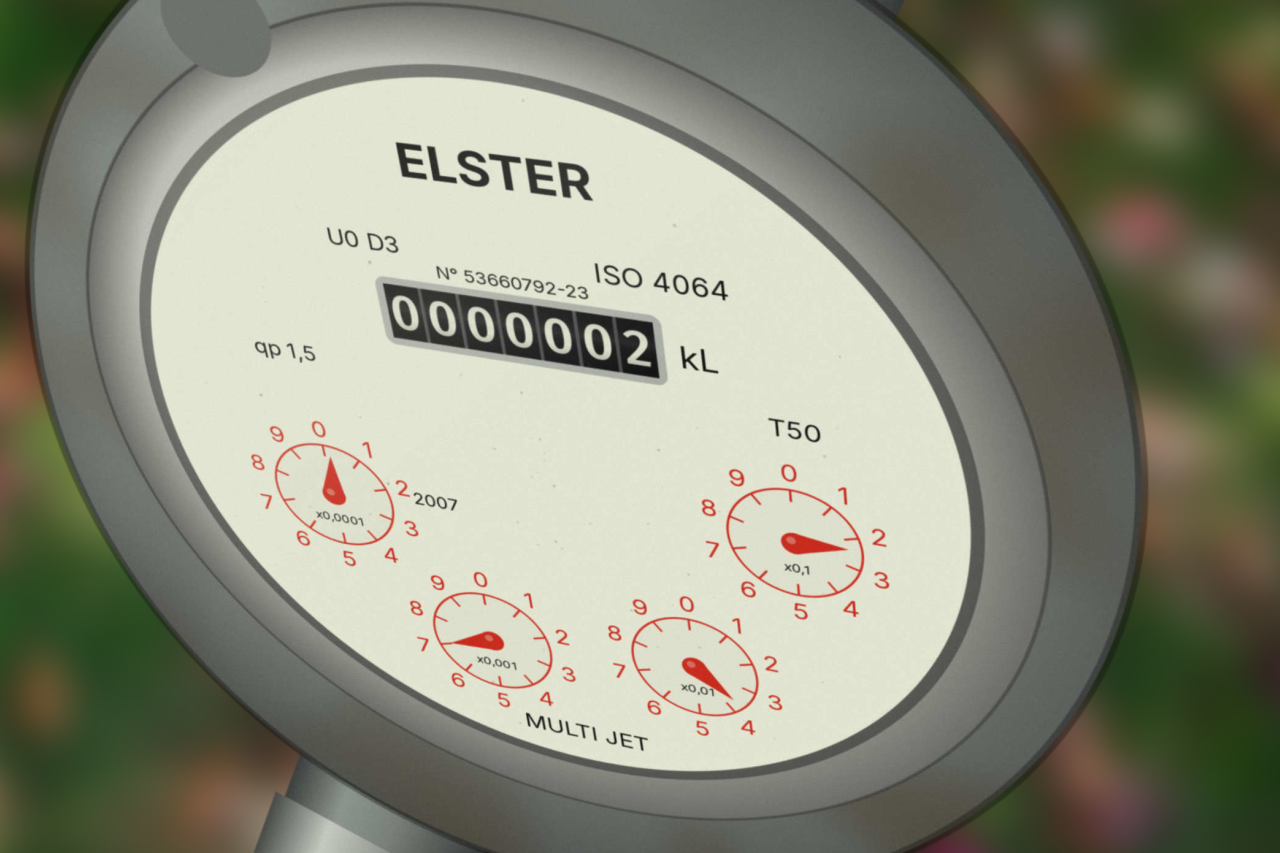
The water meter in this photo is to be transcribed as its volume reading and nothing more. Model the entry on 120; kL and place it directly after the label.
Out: 2.2370; kL
